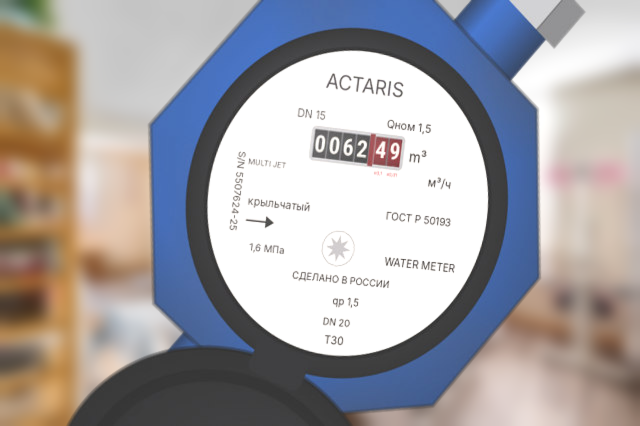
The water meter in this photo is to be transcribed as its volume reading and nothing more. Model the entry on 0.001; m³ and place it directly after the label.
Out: 62.49; m³
